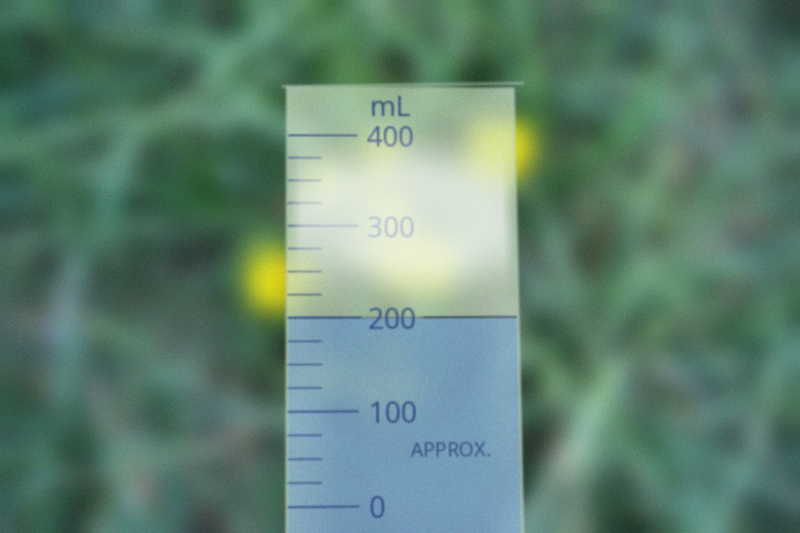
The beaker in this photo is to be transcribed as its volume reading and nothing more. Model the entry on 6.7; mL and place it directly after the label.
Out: 200; mL
